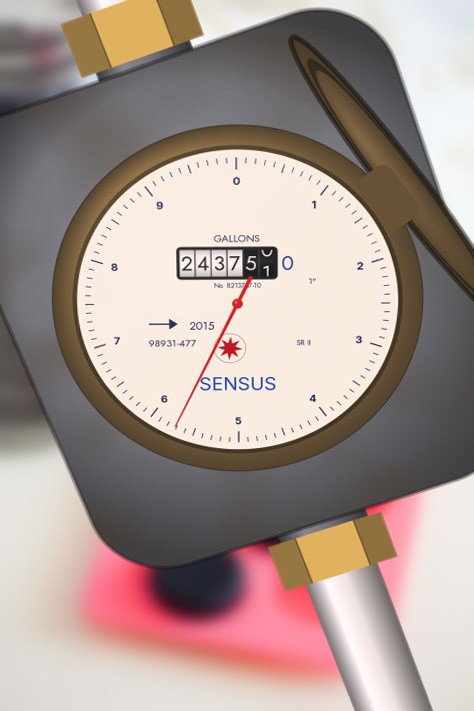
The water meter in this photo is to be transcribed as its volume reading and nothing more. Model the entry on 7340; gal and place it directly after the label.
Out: 2437505.7; gal
